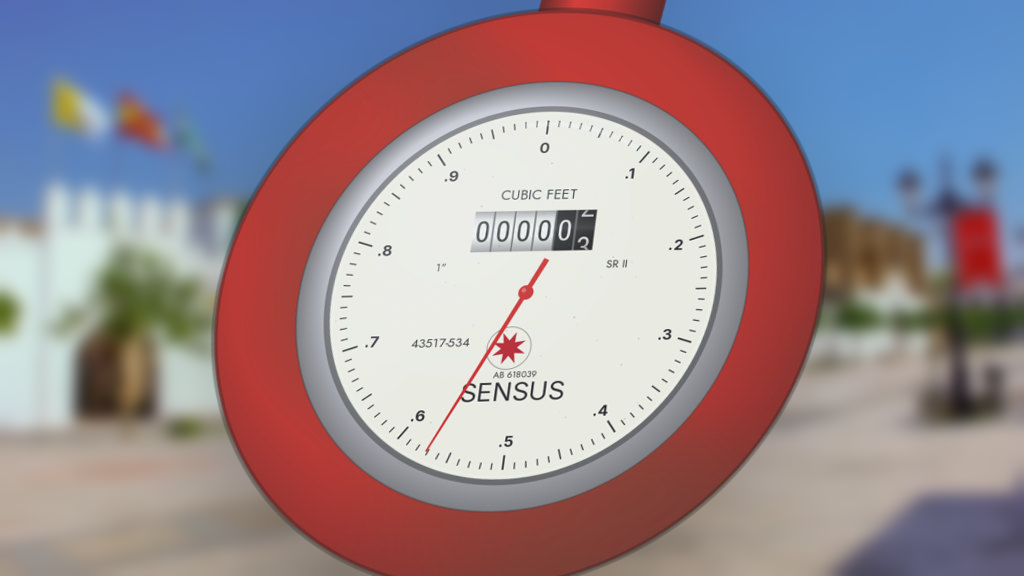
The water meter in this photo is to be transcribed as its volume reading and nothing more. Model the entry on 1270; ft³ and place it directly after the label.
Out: 2.57; ft³
